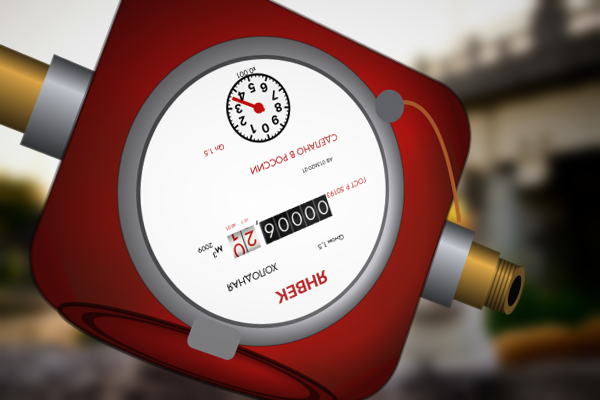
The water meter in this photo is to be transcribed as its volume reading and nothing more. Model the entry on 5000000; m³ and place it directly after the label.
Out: 6.203; m³
